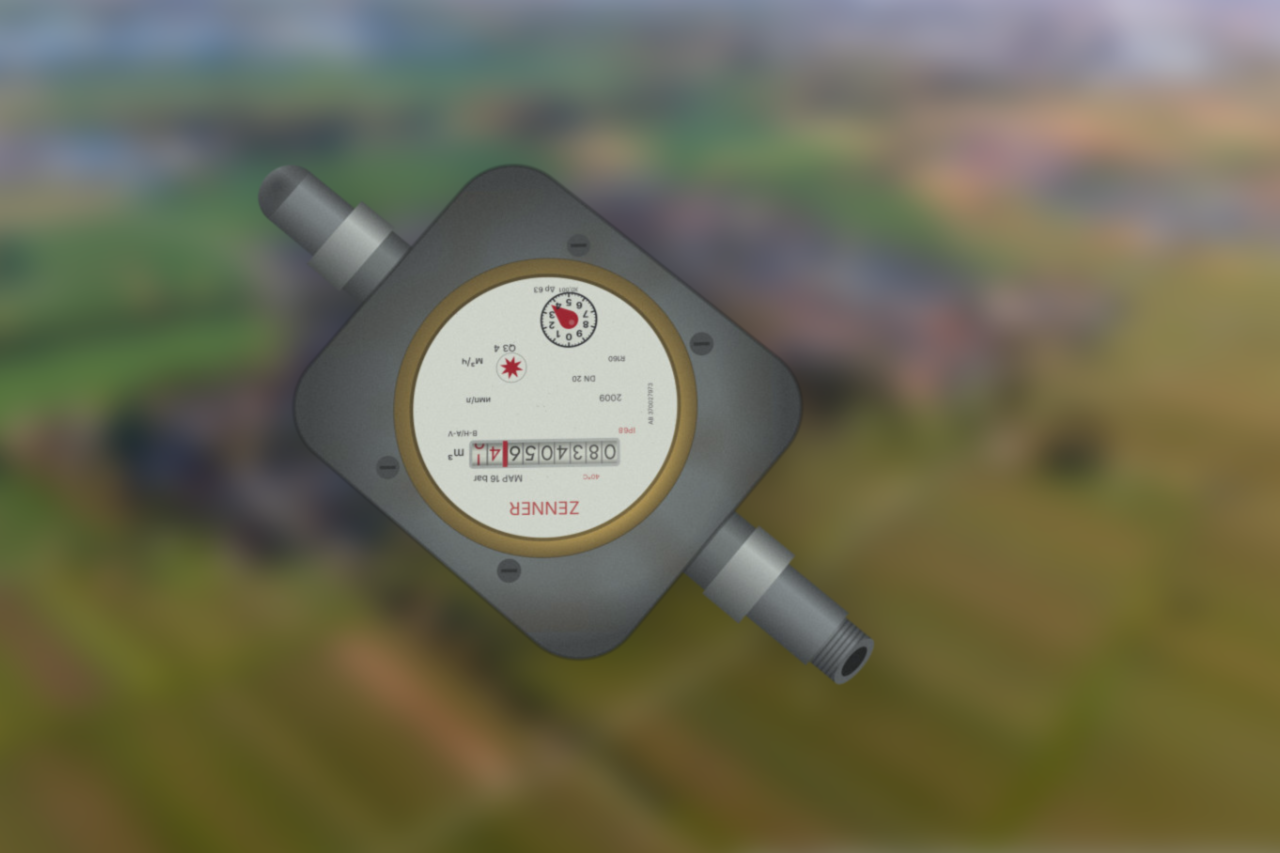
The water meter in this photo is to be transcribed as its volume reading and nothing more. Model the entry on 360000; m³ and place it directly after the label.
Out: 834056.413; m³
